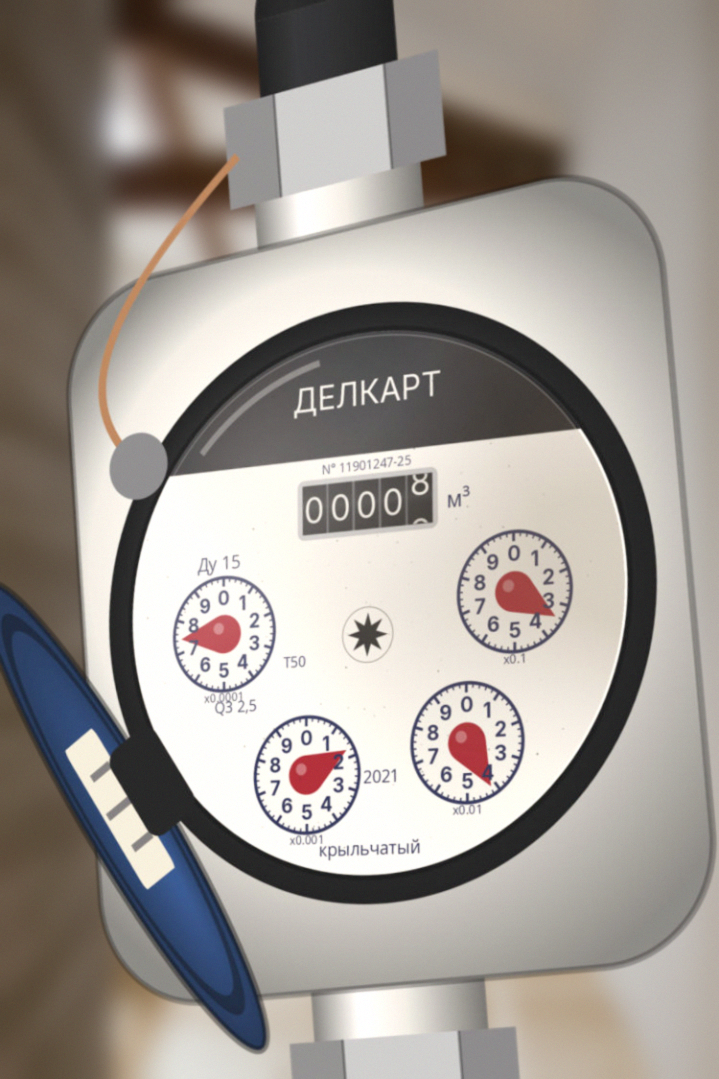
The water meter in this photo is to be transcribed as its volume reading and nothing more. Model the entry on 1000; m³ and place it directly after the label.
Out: 8.3417; m³
